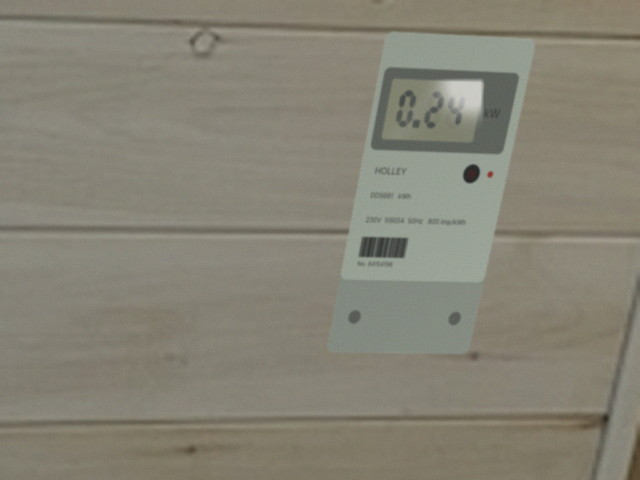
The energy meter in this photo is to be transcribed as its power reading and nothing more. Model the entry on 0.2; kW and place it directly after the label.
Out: 0.24; kW
